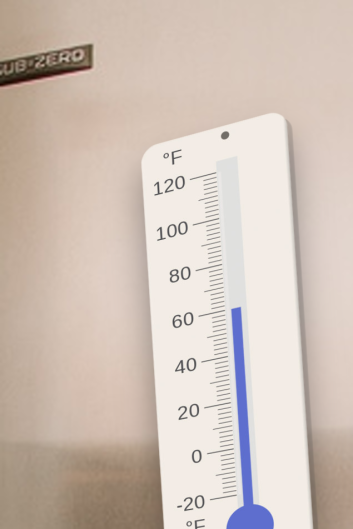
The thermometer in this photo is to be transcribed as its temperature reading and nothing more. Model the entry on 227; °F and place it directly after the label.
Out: 60; °F
